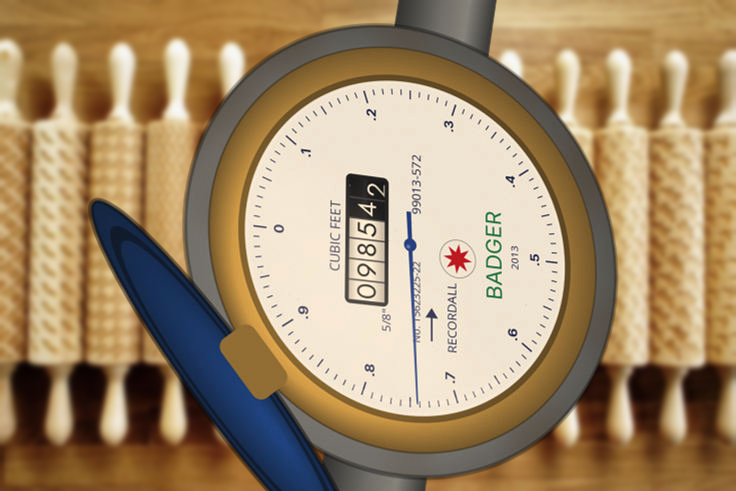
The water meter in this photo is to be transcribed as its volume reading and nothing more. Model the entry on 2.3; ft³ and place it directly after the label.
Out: 98541.74; ft³
